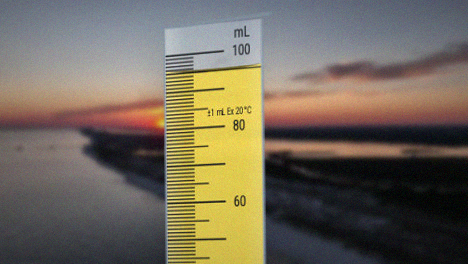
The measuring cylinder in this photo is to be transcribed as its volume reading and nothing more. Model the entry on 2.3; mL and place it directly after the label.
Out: 95; mL
